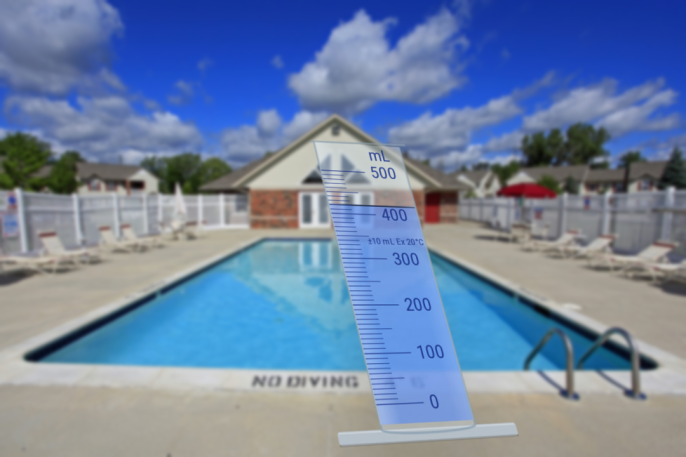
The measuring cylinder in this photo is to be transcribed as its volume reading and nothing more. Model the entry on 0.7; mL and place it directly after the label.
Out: 420; mL
